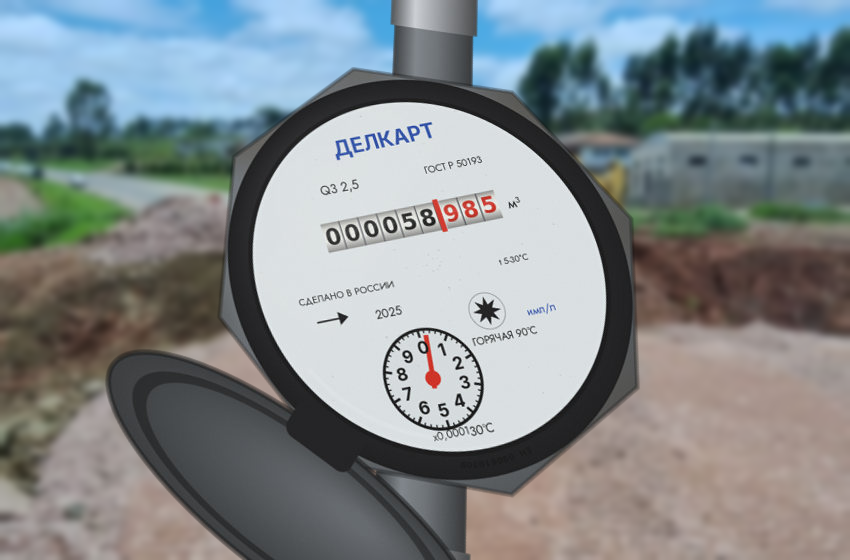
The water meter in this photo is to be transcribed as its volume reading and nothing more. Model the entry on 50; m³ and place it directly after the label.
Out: 58.9850; m³
